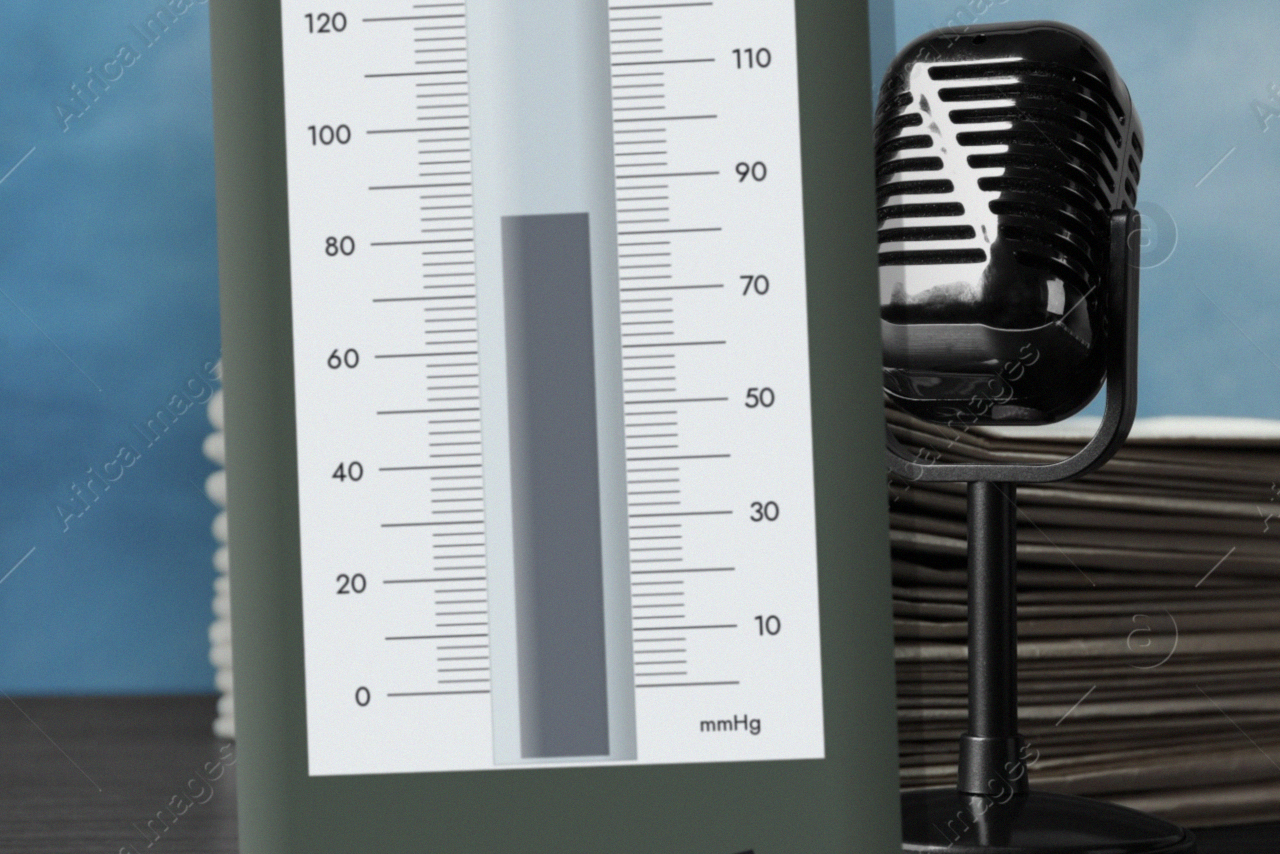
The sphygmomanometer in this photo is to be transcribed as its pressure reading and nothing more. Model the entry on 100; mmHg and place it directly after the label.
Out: 84; mmHg
